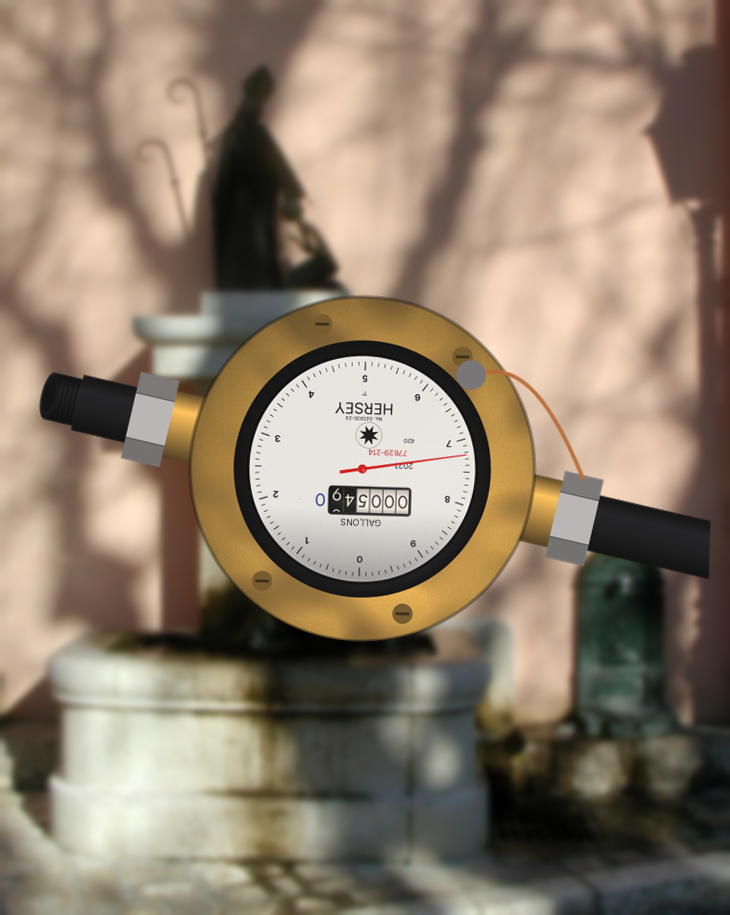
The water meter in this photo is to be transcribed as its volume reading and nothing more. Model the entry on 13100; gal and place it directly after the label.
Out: 5487.2; gal
